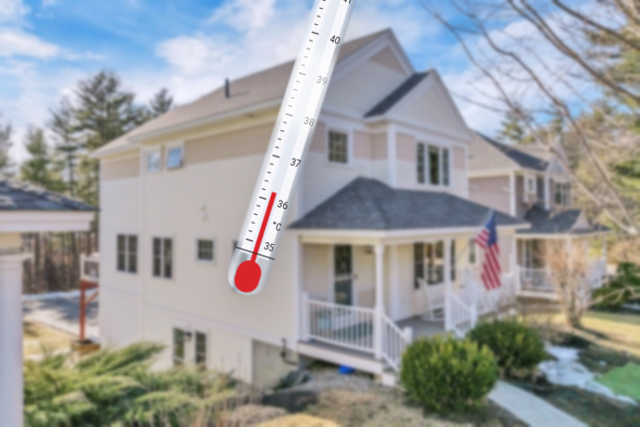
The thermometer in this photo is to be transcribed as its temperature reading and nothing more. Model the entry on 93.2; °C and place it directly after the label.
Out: 36.2; °C
